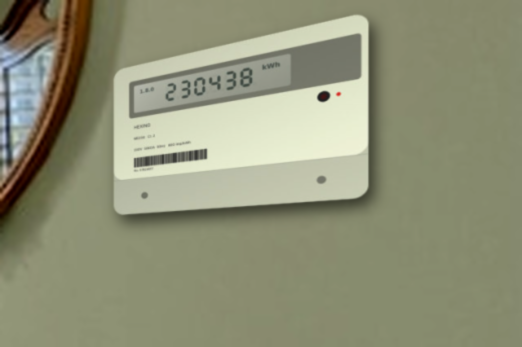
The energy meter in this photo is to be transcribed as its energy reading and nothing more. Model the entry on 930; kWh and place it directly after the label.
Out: 230438; kWh
